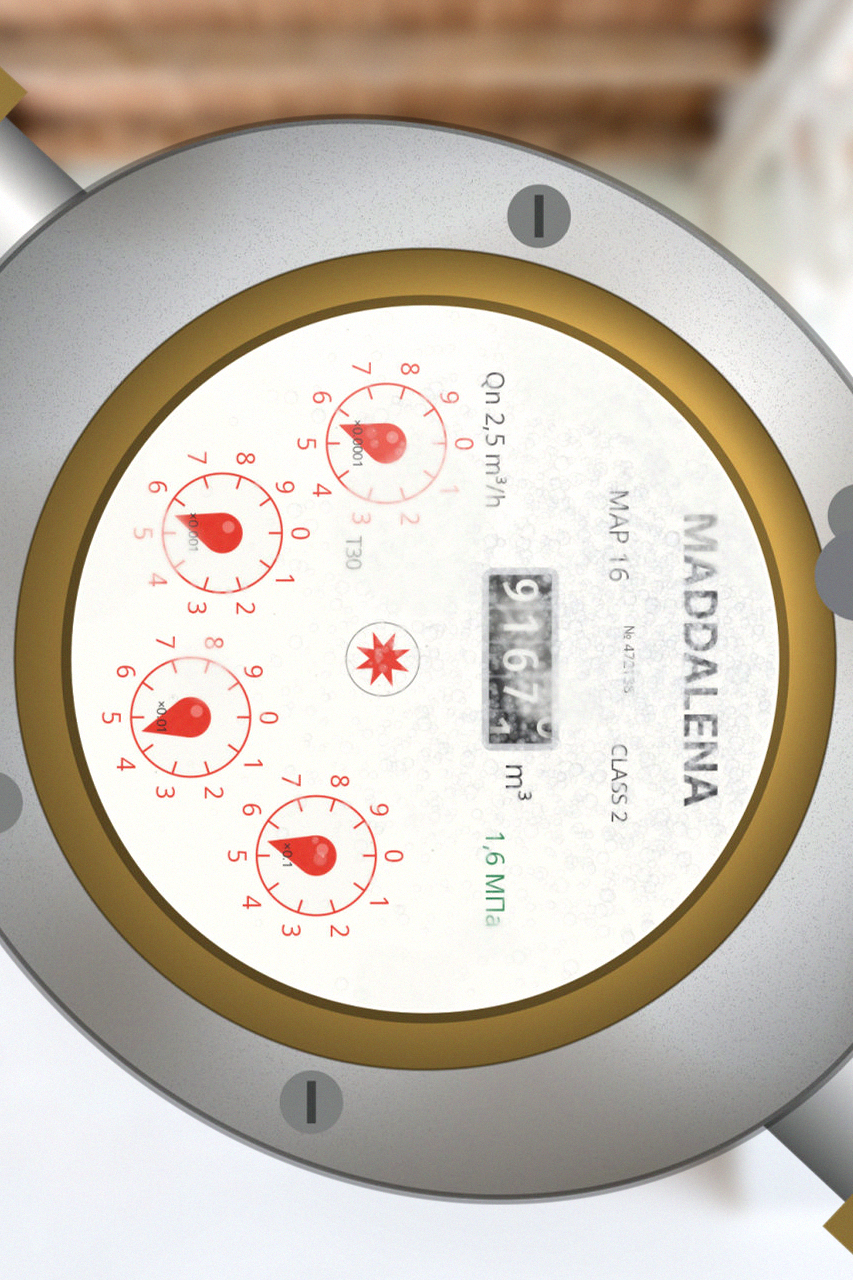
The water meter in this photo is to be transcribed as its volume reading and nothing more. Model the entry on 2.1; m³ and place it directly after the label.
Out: 91670.5455; m³
